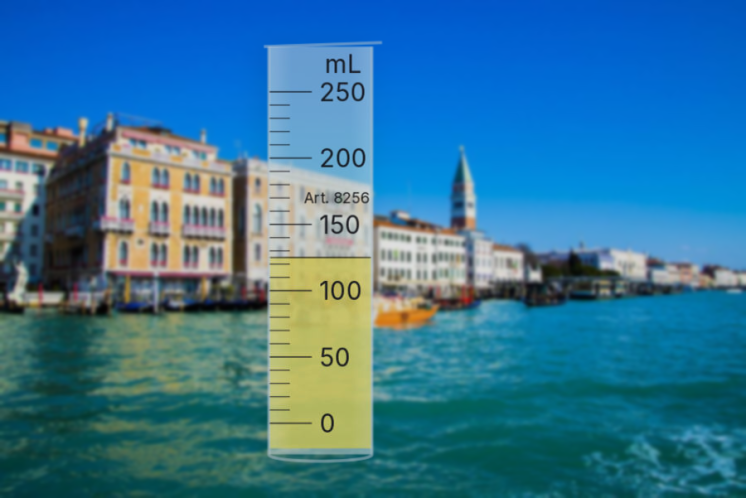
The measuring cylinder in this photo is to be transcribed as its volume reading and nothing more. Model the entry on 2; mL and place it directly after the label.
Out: 125; mL
